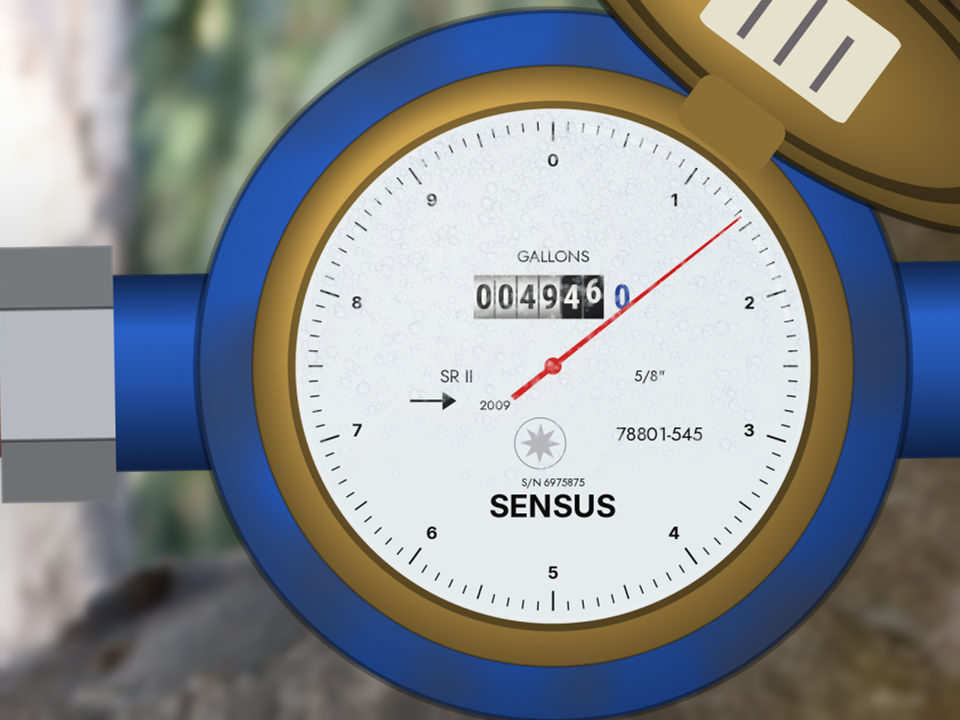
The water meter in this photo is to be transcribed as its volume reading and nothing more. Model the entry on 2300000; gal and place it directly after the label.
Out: 49461.4; gal
